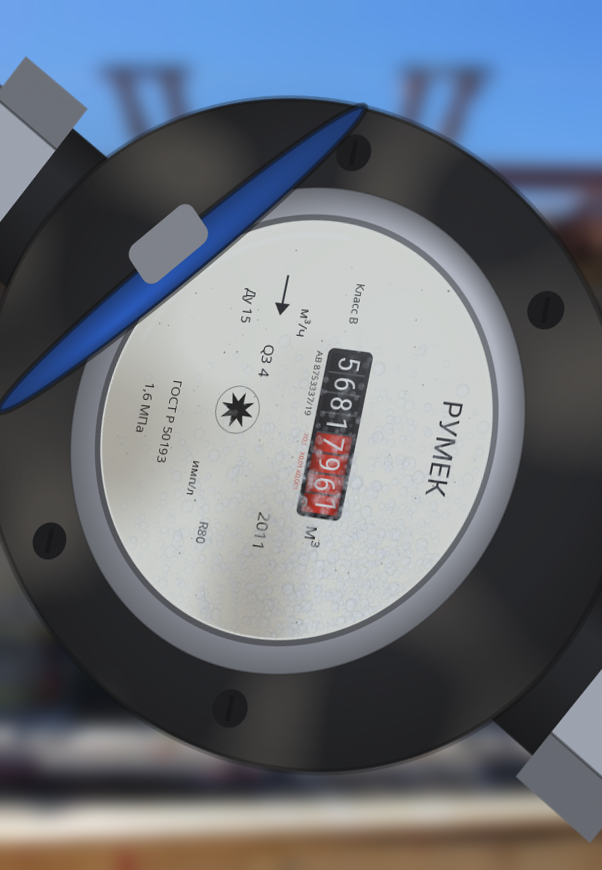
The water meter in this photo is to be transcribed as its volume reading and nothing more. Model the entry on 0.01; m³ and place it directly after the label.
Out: 5681.7961; m³
